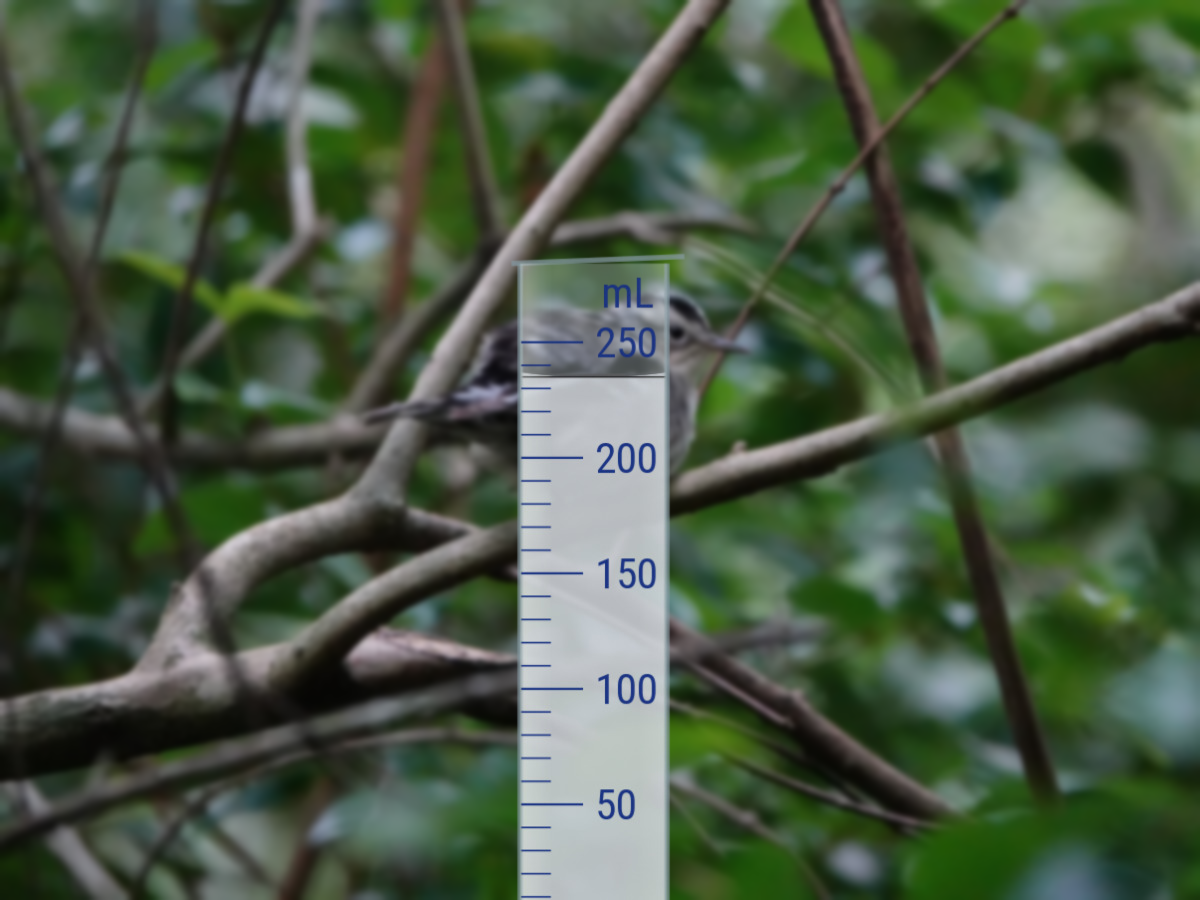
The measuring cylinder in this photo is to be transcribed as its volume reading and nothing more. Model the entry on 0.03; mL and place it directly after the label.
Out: 235; mL
